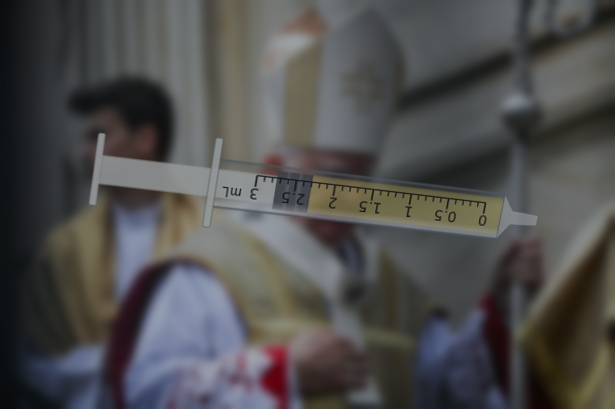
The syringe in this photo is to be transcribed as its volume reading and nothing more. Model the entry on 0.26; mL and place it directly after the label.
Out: 2.3; mL
